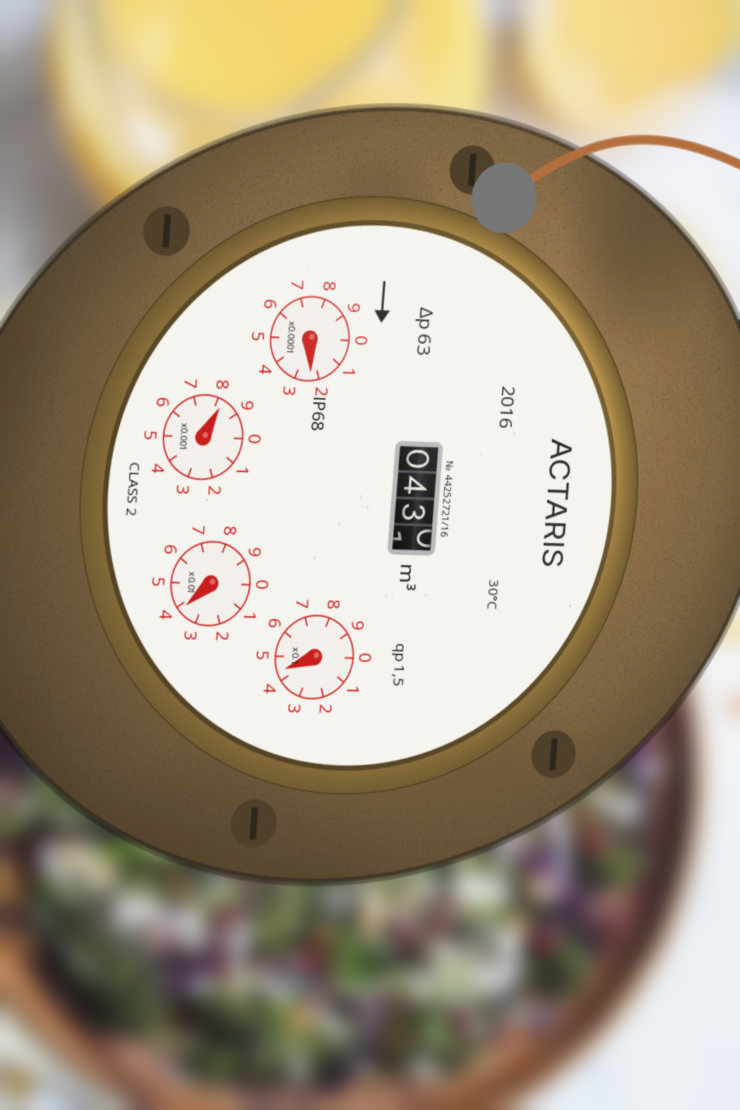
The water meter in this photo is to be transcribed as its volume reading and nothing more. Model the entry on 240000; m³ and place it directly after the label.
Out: 430.4382; m³
